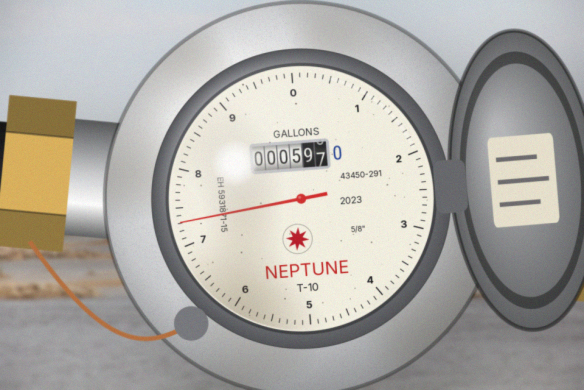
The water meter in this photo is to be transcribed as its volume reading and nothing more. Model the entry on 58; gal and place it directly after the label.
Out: 5967.3; gal
